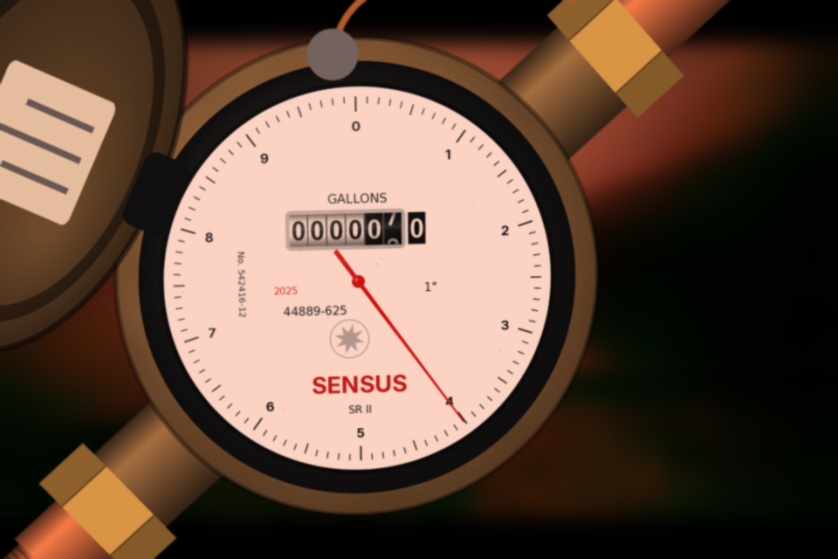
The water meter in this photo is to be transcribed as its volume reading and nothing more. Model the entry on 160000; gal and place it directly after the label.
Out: 74.0; gal
